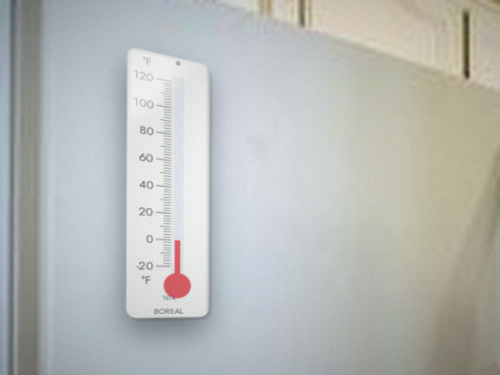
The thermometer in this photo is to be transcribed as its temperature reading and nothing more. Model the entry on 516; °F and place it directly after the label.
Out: 0; °F
